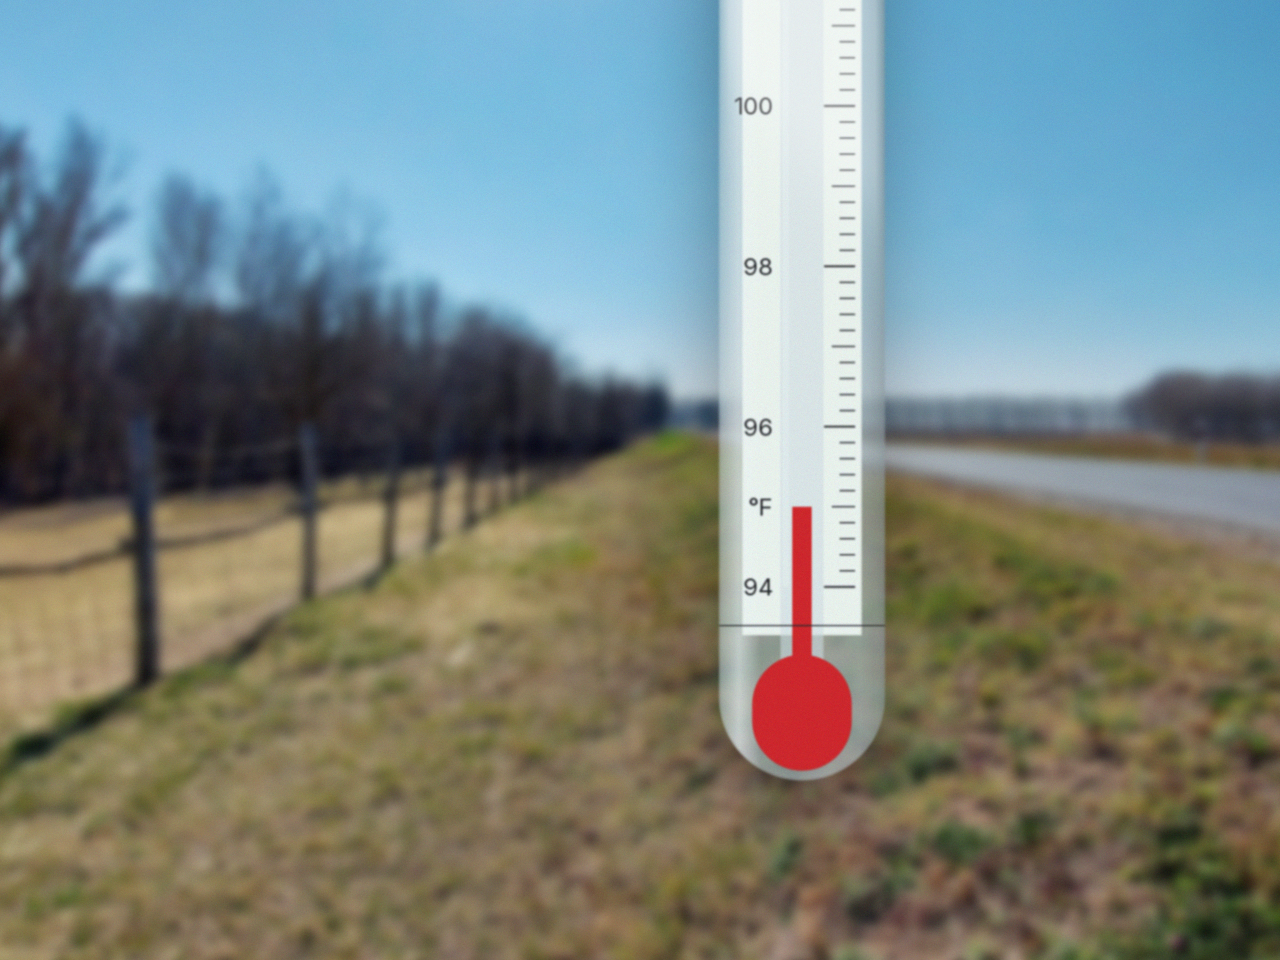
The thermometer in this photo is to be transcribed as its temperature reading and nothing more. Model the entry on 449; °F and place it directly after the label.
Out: 95; °F
